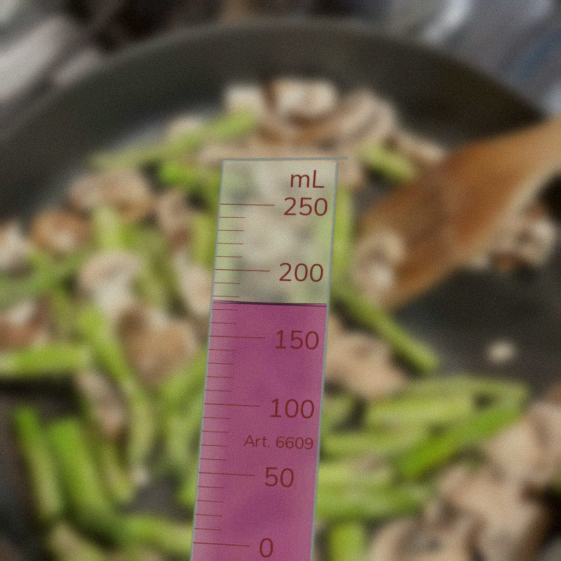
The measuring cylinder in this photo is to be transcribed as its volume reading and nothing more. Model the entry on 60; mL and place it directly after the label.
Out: 175; mL
